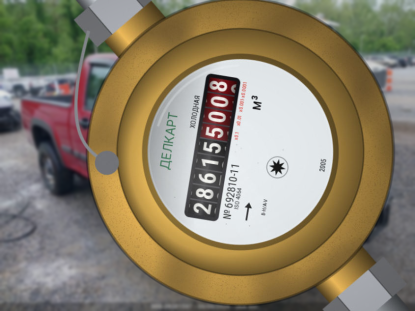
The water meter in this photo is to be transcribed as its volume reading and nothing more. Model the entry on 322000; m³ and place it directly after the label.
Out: 28615.5008; m³
